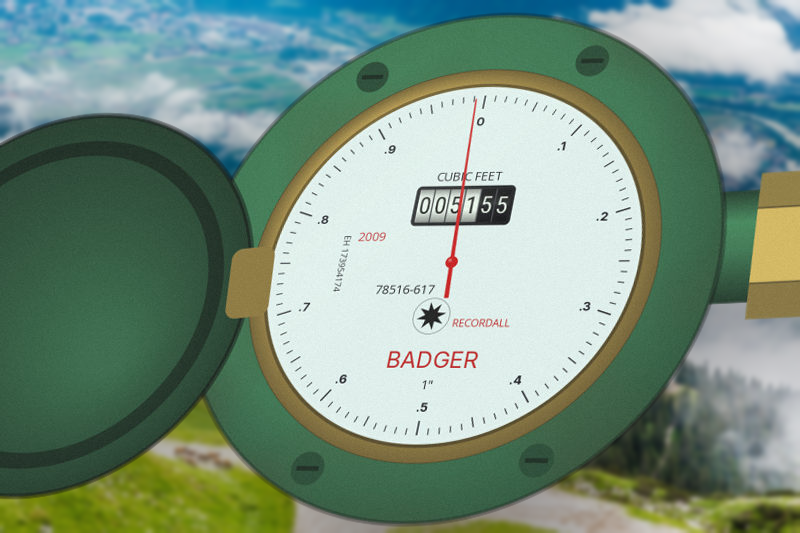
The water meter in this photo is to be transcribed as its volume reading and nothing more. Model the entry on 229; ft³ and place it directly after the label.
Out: 5154.99; ft³
